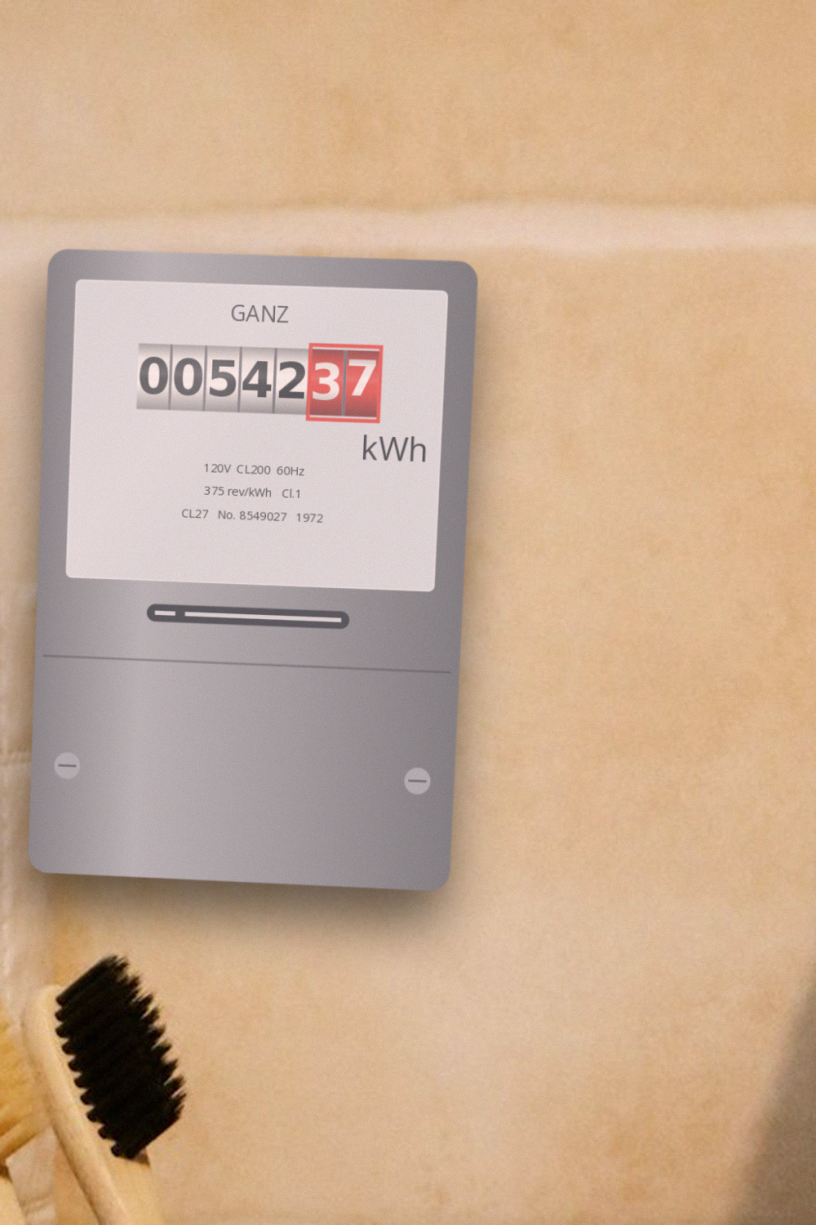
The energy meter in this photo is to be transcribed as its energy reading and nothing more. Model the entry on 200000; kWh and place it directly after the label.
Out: 542.37; kWh
